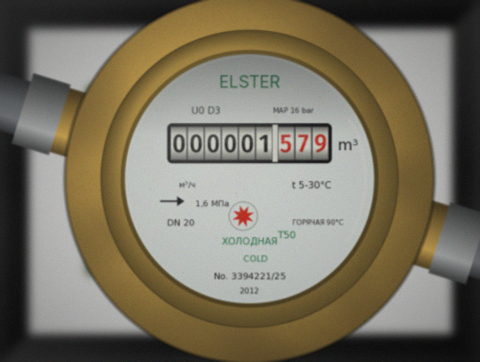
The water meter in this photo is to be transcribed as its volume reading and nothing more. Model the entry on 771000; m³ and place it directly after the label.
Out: 1.579; m³
